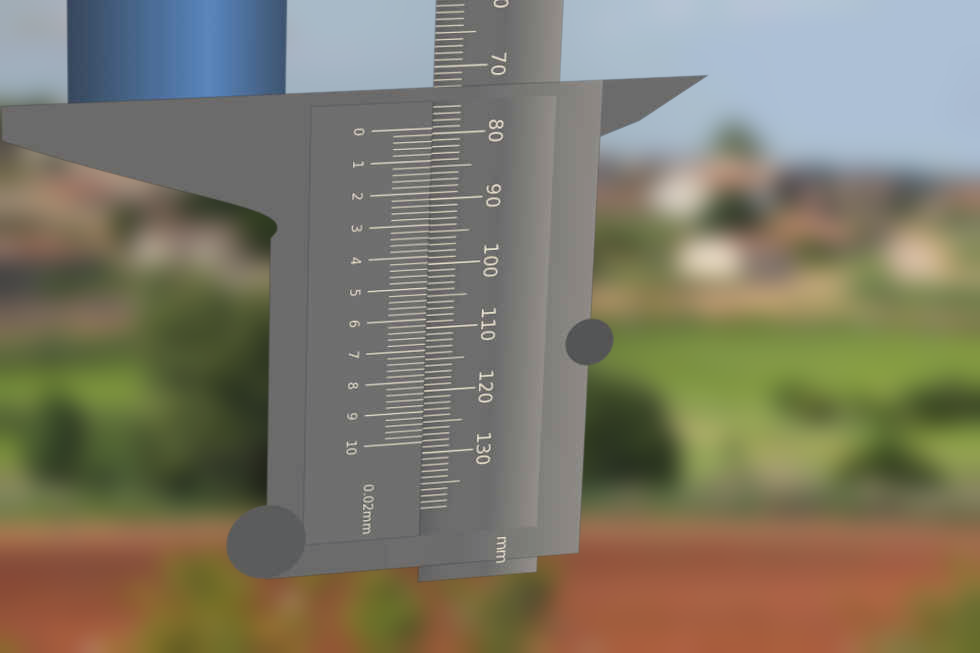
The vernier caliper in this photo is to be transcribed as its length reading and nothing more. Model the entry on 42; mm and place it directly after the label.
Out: 79.2; mm
